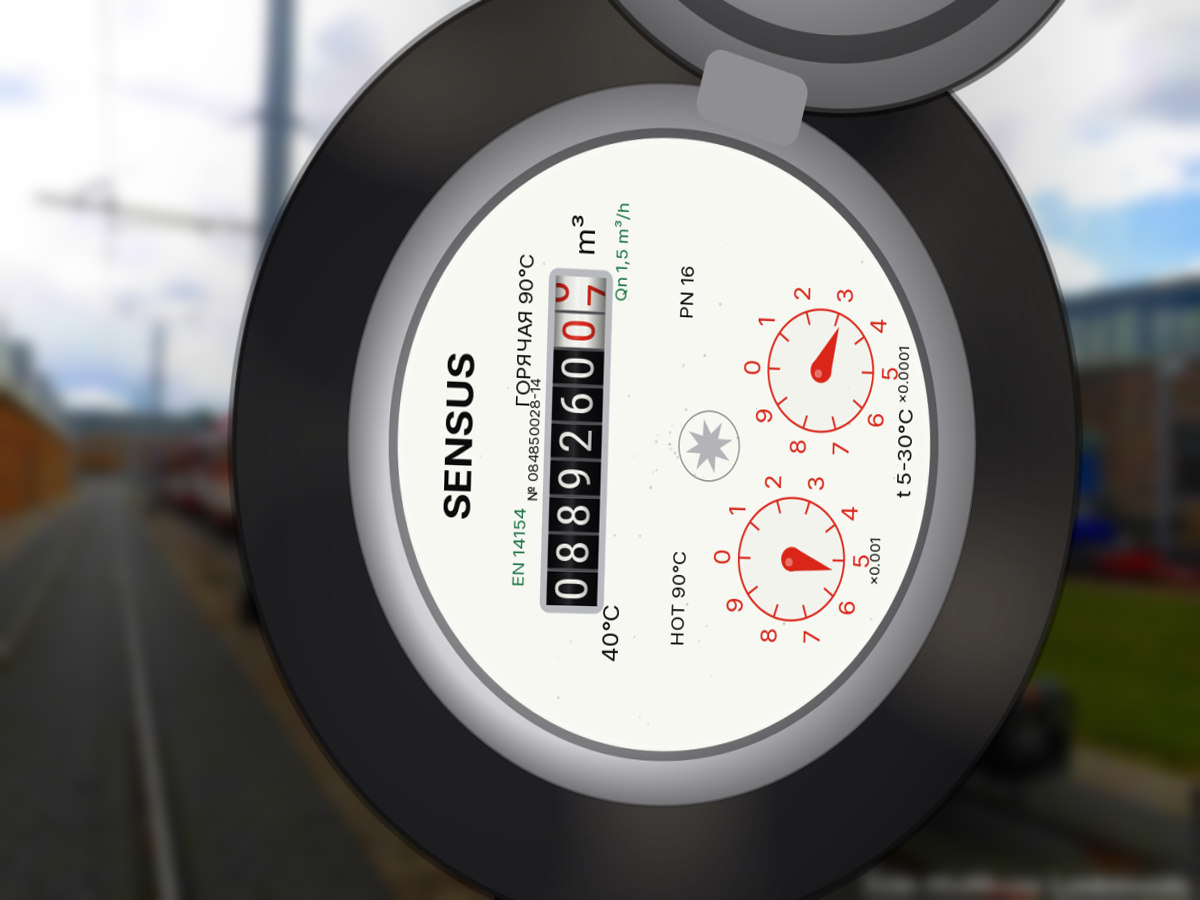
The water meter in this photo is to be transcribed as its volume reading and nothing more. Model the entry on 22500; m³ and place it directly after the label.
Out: 889260.0653; m³
